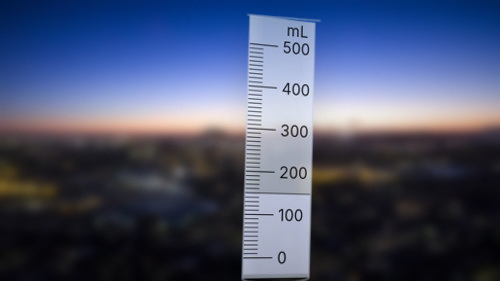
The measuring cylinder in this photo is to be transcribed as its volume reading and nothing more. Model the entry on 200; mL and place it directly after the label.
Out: 150; mL
